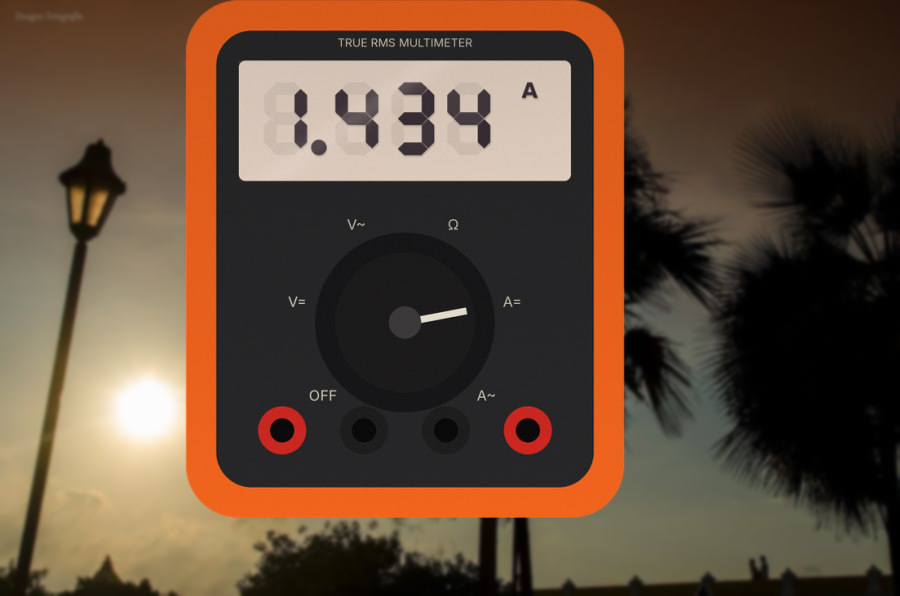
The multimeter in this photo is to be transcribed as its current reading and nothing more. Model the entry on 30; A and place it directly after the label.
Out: 1.434; A
